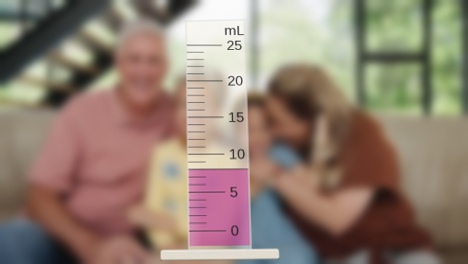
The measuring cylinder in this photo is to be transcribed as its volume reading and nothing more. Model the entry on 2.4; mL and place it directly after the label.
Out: 8; mL
